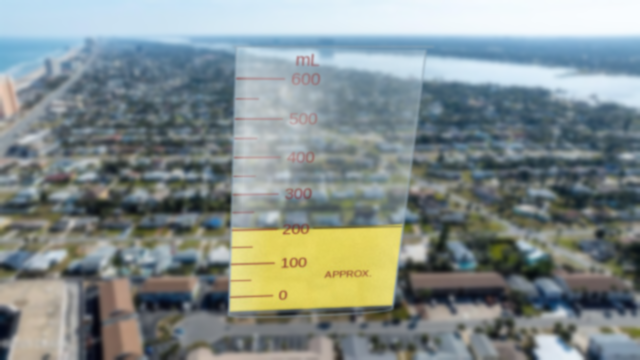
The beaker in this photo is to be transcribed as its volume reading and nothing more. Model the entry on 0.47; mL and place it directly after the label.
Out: 200; mL
